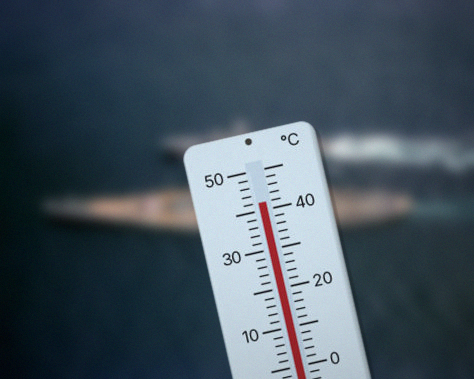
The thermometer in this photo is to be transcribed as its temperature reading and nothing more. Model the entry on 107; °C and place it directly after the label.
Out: 42; °C
